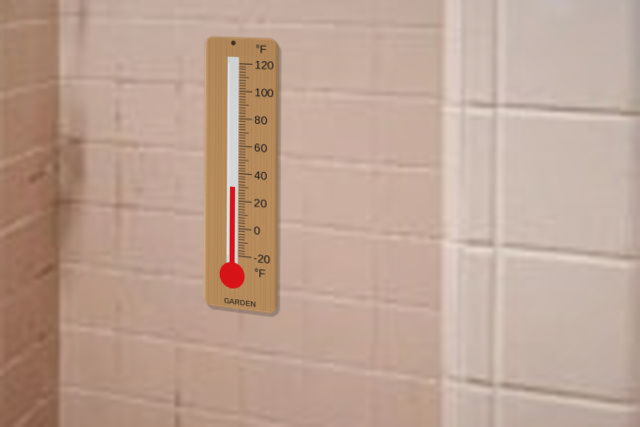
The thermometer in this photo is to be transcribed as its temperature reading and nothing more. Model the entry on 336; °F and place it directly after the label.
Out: 30; °F
